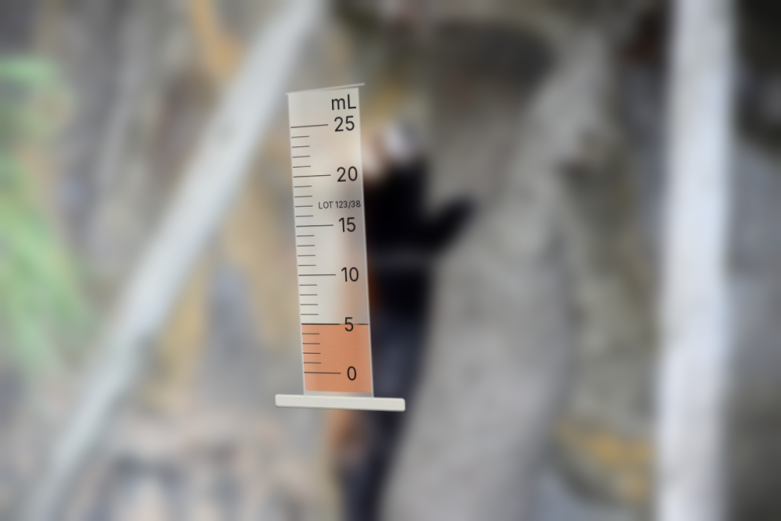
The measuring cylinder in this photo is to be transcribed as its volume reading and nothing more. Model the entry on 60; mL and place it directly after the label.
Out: 5; mL
